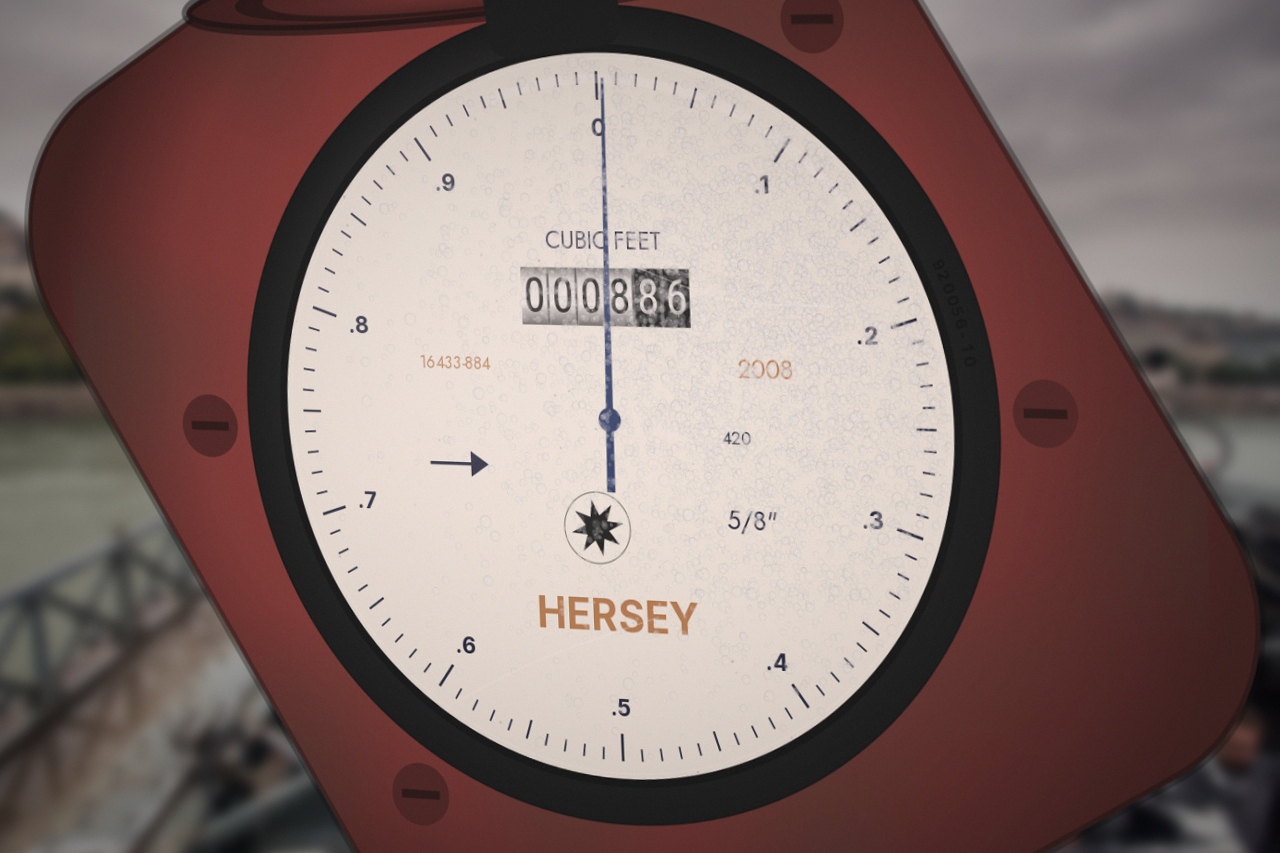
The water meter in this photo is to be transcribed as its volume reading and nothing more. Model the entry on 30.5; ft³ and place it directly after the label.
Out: 886.00; ft³
